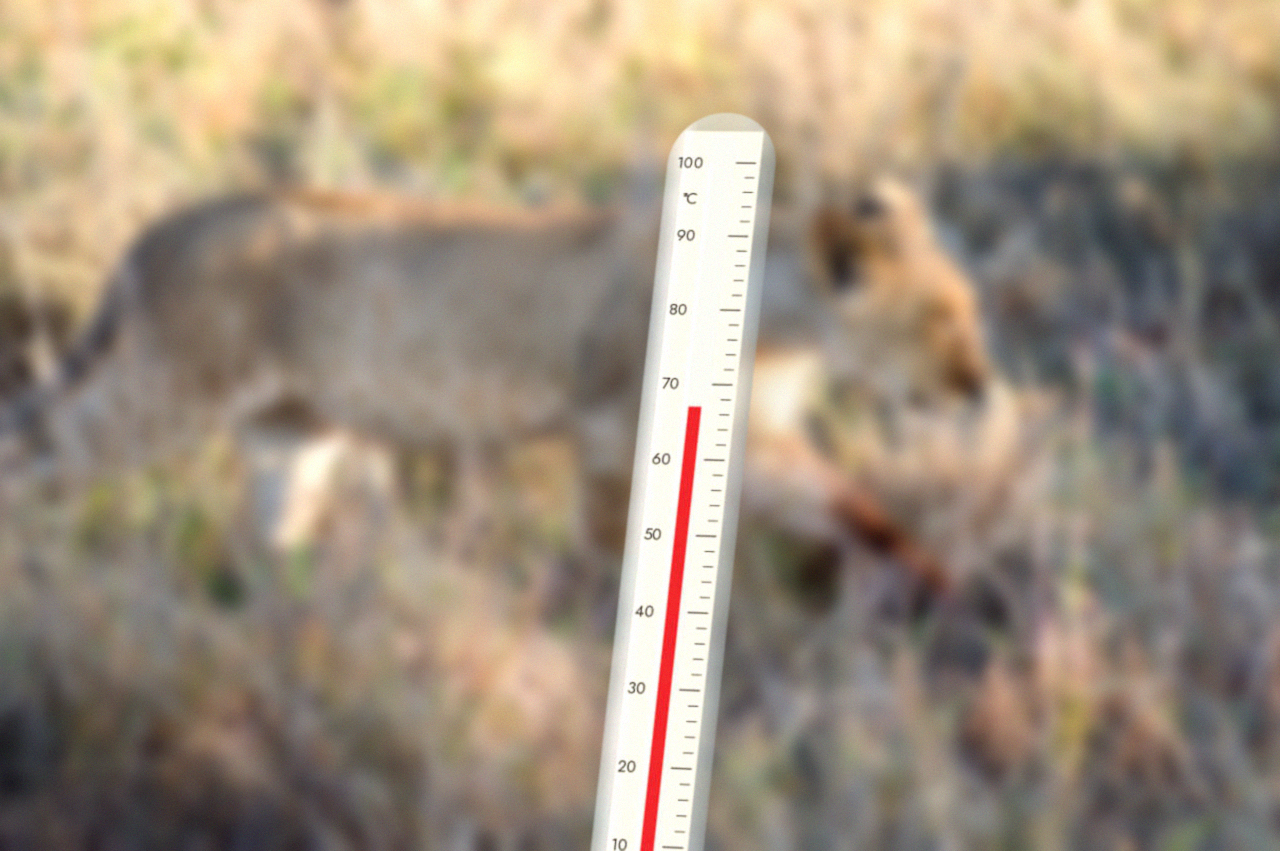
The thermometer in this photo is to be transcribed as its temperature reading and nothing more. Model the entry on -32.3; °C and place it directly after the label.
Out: 67; °C
